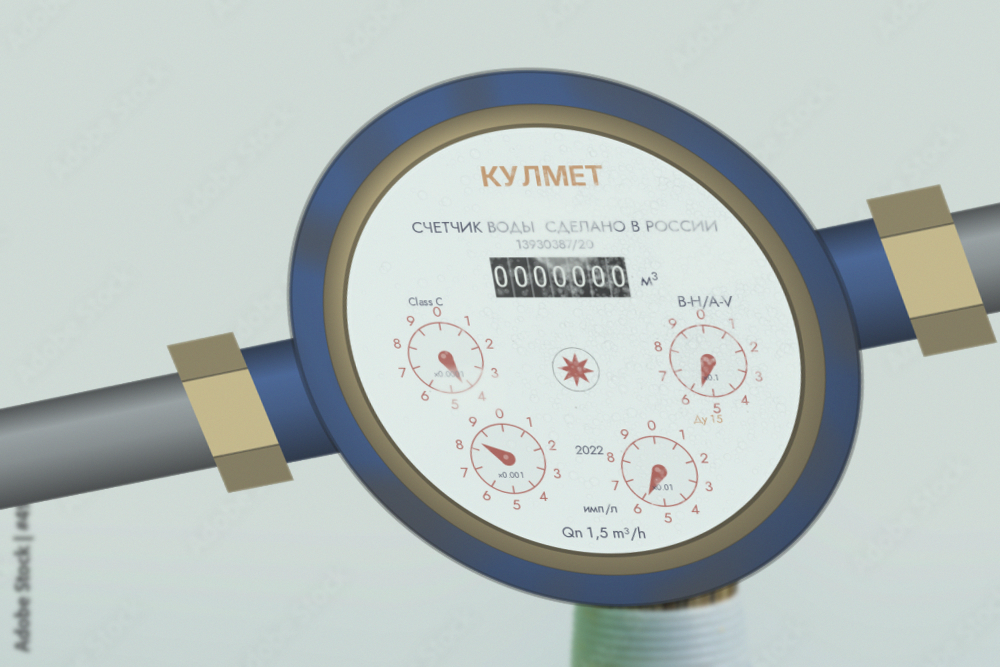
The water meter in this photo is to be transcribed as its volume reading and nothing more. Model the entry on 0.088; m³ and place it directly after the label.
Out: 0.5584; m³
